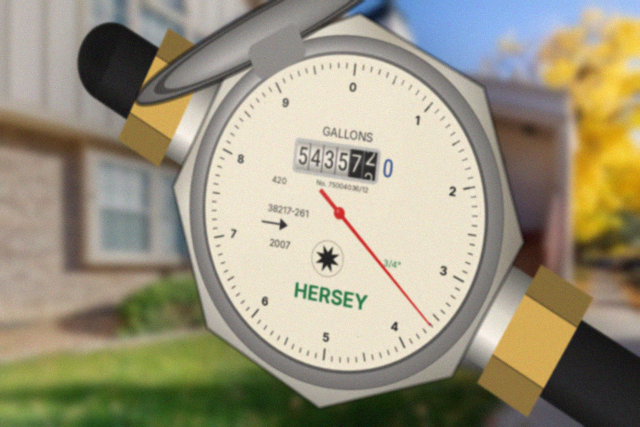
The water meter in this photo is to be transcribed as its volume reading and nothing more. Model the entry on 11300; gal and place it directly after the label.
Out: 5435723.6; gal
